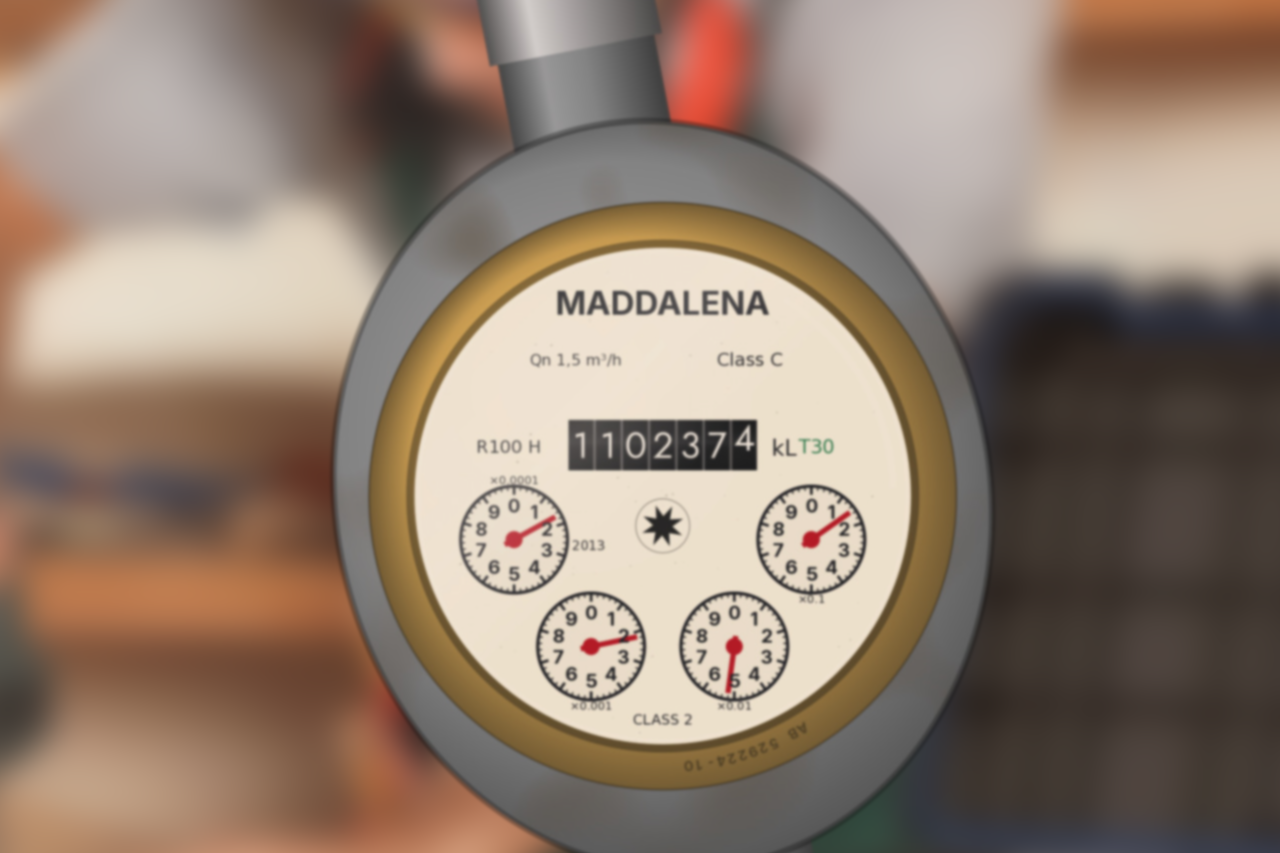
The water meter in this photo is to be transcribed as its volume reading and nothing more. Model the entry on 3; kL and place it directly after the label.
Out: 1102374.1521; kL
